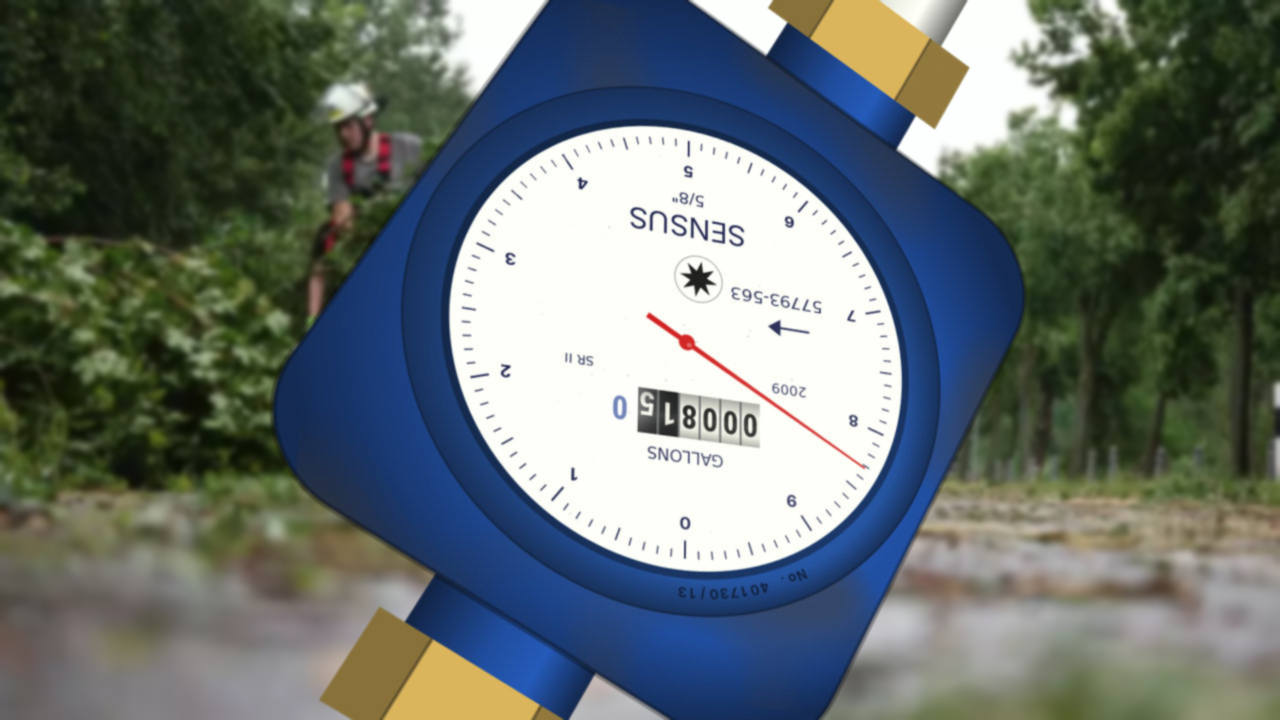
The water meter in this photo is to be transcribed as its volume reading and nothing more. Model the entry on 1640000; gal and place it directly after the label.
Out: 8148.3; gal
